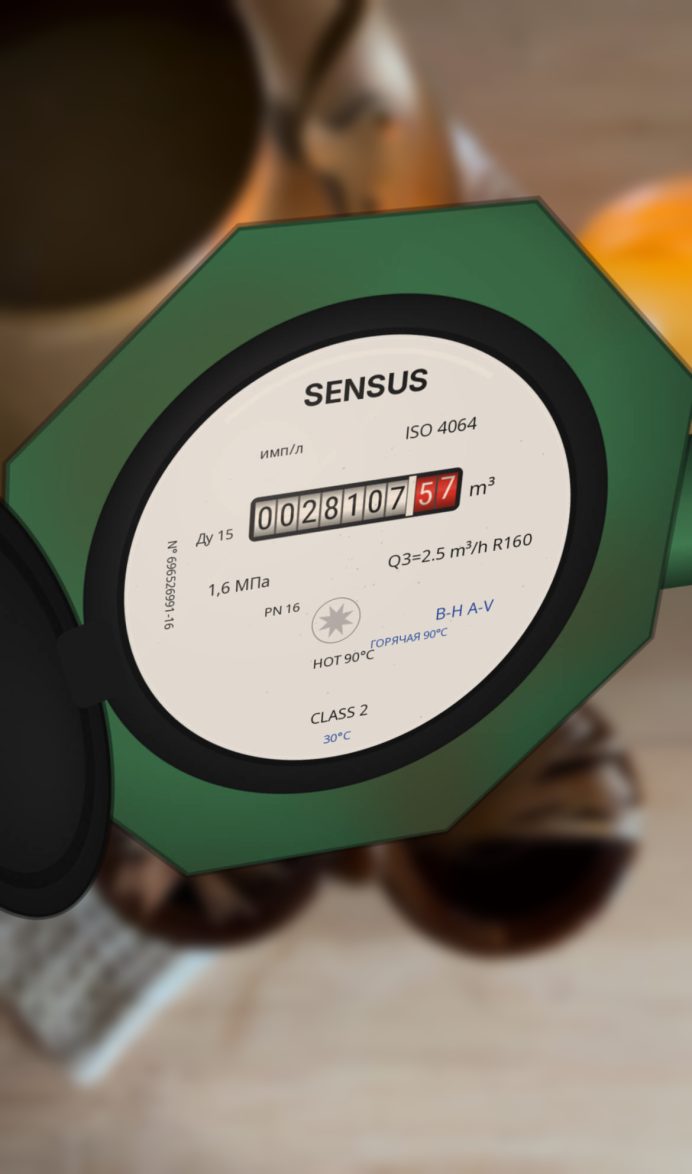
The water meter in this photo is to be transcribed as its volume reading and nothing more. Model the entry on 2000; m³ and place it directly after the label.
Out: 28107.57; m³
